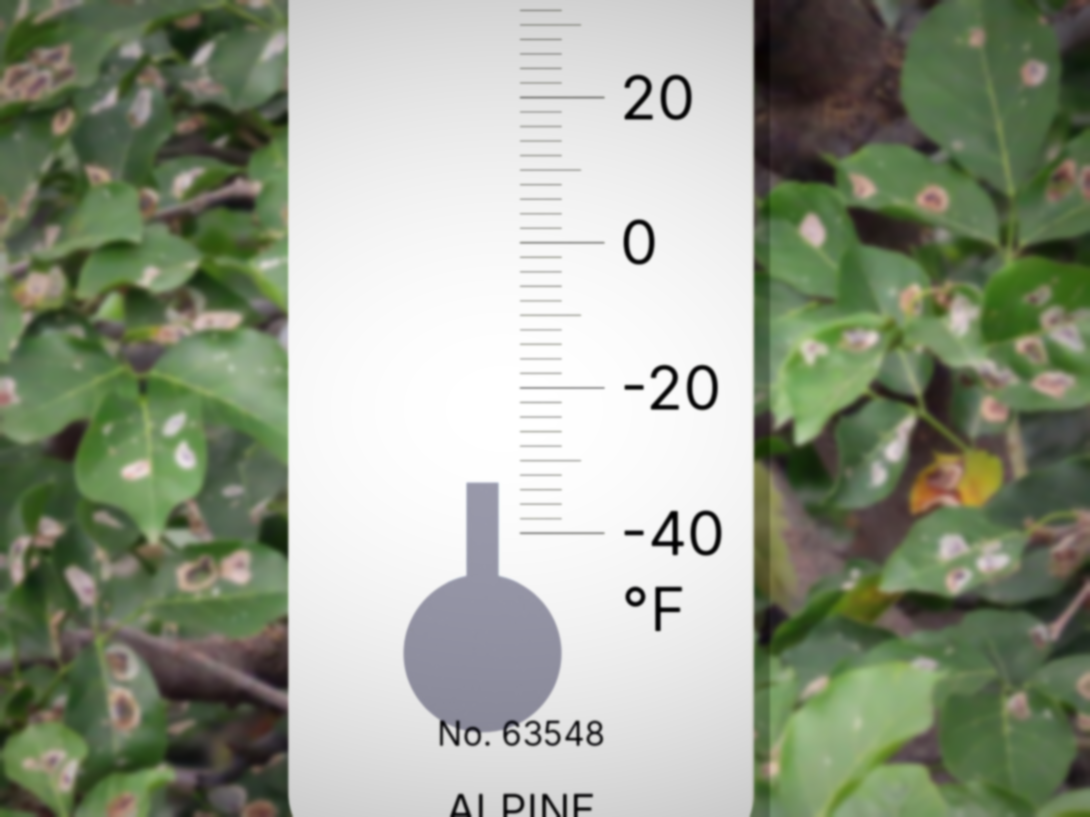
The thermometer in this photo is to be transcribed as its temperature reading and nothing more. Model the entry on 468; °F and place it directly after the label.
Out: -33; °F
